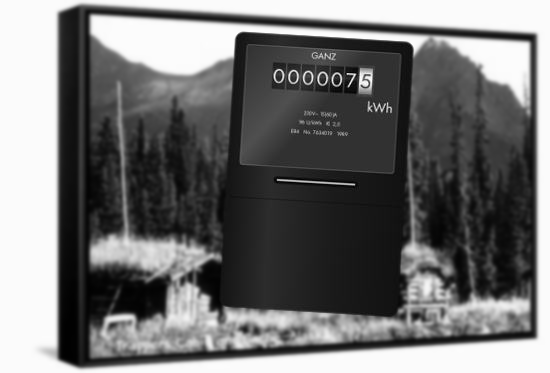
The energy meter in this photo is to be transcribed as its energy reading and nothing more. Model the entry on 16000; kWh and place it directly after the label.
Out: 7.5; kWh
